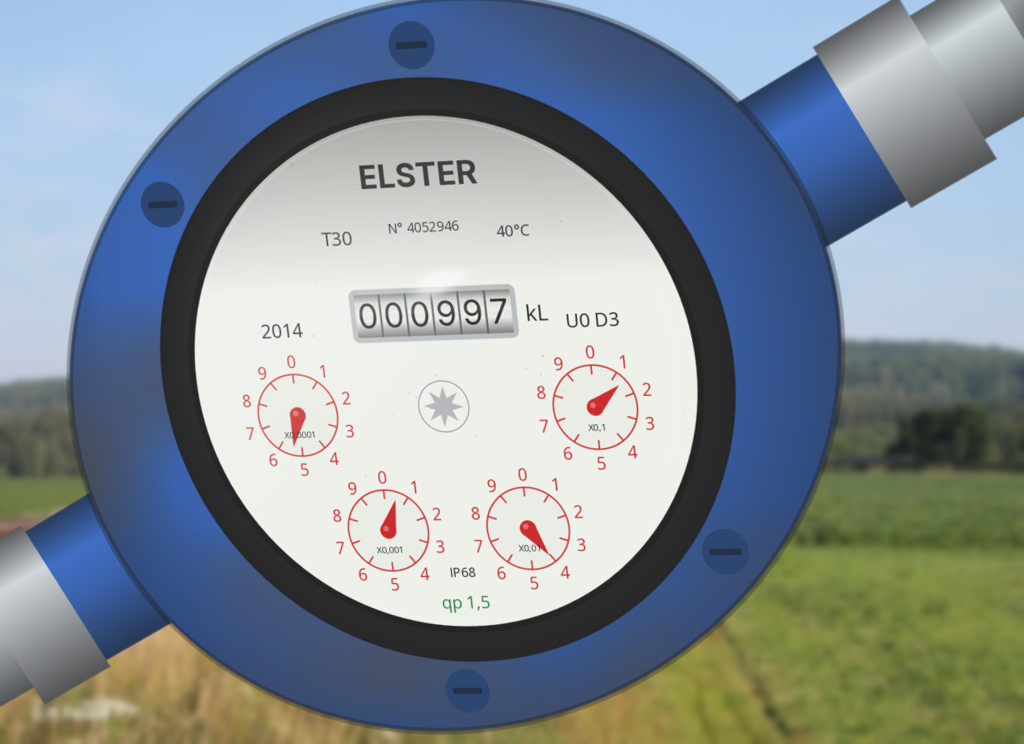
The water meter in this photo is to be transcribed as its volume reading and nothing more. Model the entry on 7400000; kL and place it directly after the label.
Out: 997.1405; kL
